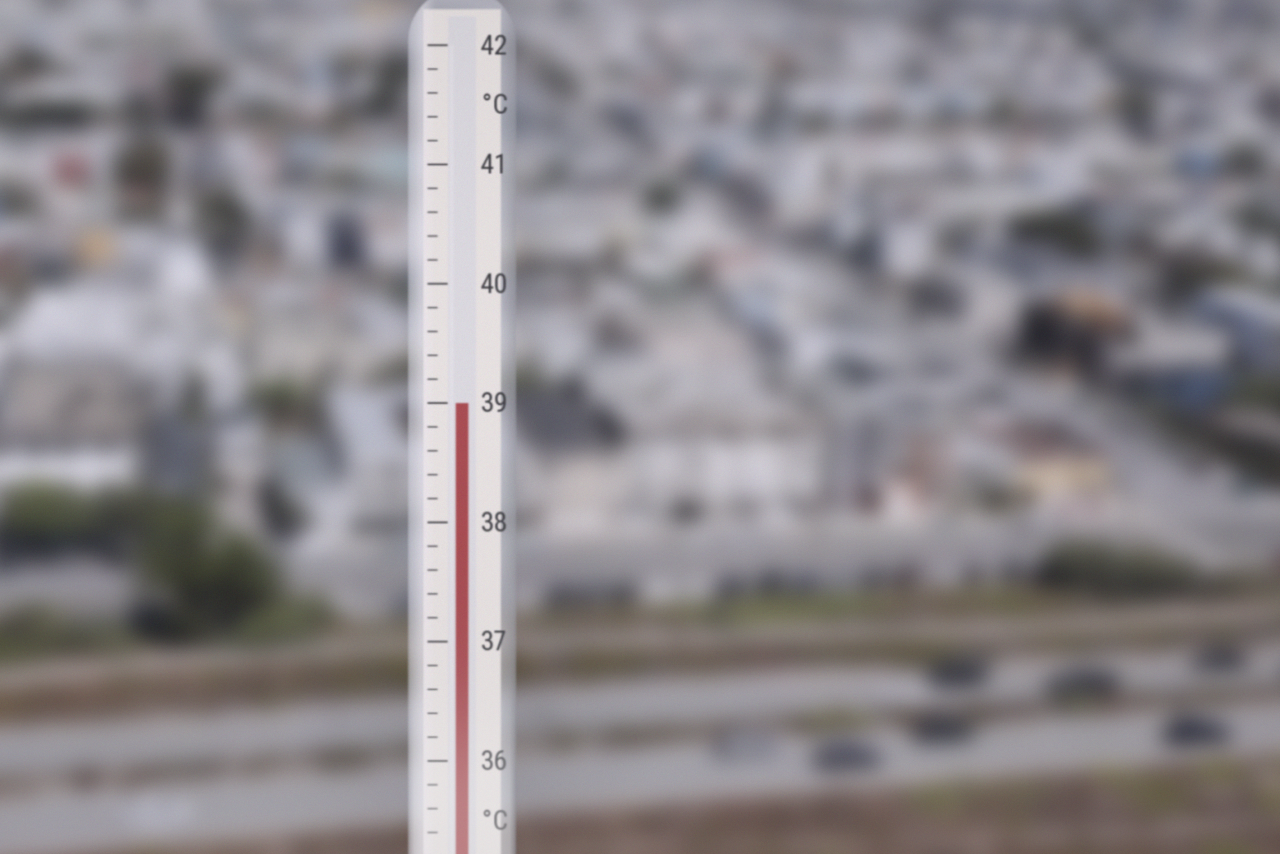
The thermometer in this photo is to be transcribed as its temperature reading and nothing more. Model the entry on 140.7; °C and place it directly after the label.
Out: 39; °C
